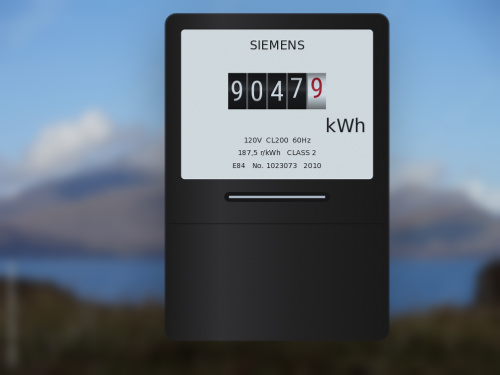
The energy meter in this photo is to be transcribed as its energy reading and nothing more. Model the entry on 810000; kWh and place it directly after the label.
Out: 9047.9; kWh
